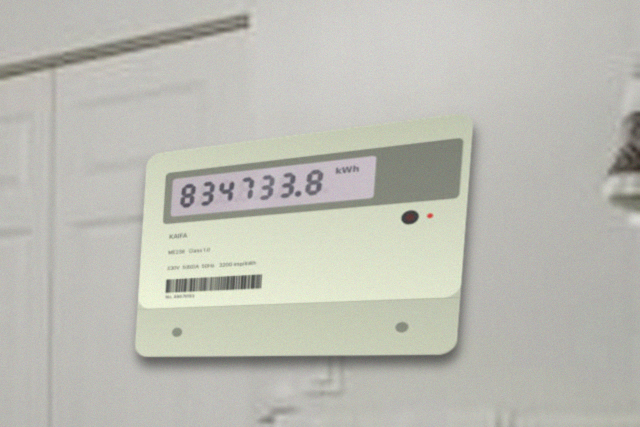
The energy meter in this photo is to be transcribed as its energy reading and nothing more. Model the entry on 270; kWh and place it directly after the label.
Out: 834733.8; kWh
